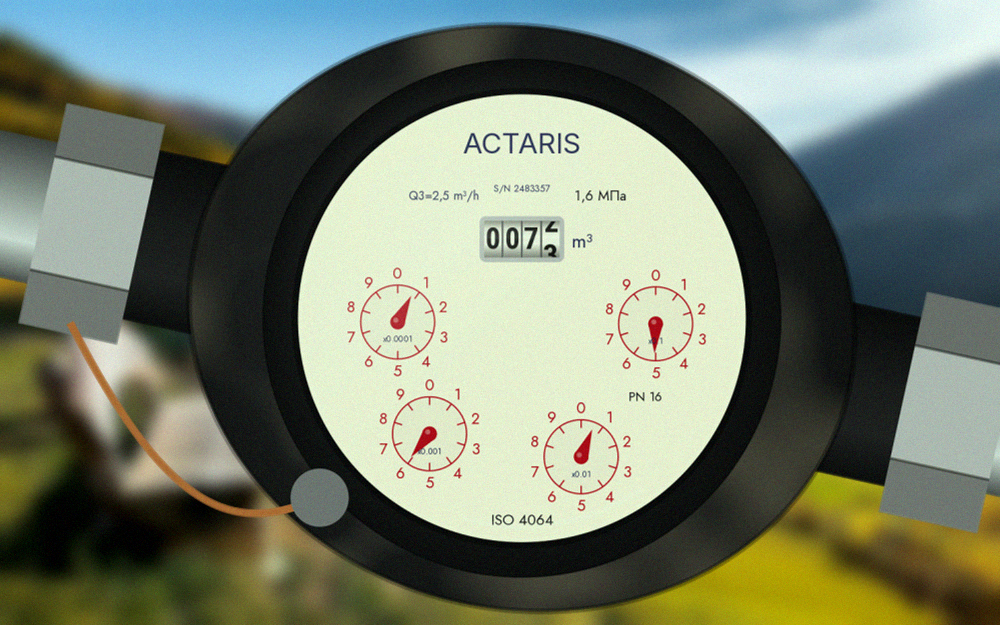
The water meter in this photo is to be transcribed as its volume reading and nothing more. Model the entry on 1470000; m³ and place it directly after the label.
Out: 72.5060; m³
